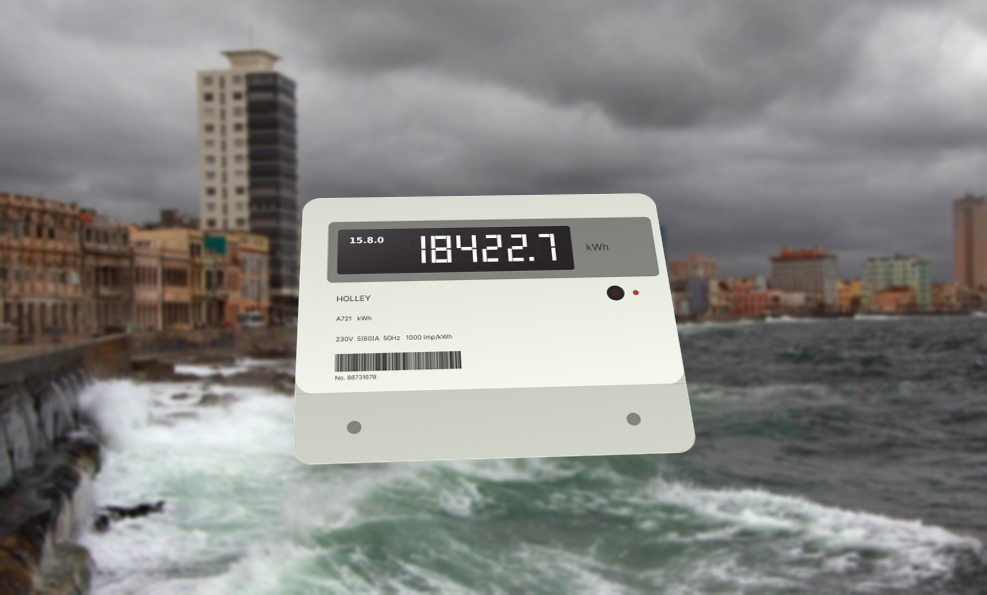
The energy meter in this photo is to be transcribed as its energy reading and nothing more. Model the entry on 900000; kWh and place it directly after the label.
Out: 18422.7; kWh
